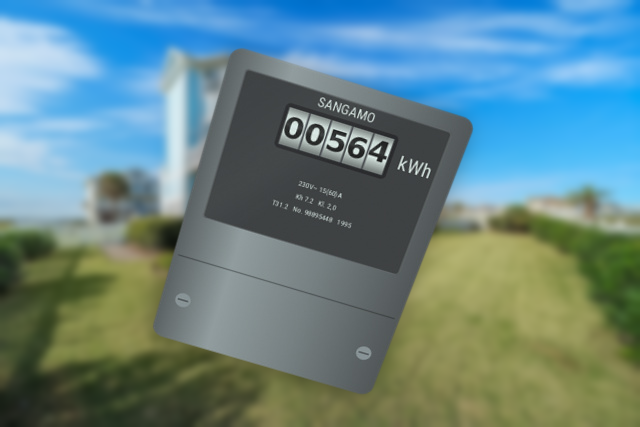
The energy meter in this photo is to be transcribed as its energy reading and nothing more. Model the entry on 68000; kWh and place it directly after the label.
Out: 564; kWh
